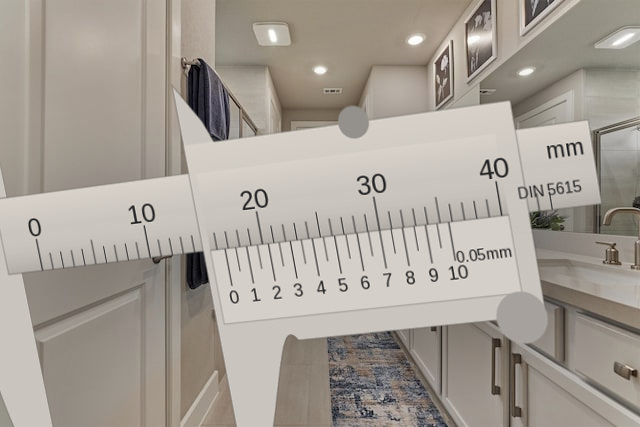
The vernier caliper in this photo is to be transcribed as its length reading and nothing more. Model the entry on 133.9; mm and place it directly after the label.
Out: 16.7; mm
